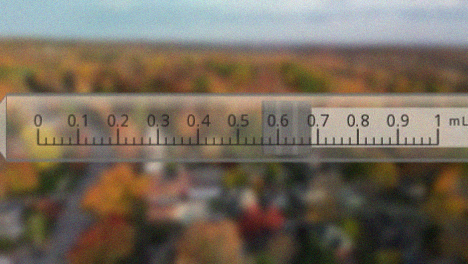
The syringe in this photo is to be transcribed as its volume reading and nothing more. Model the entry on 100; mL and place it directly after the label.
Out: 0.56; mL
